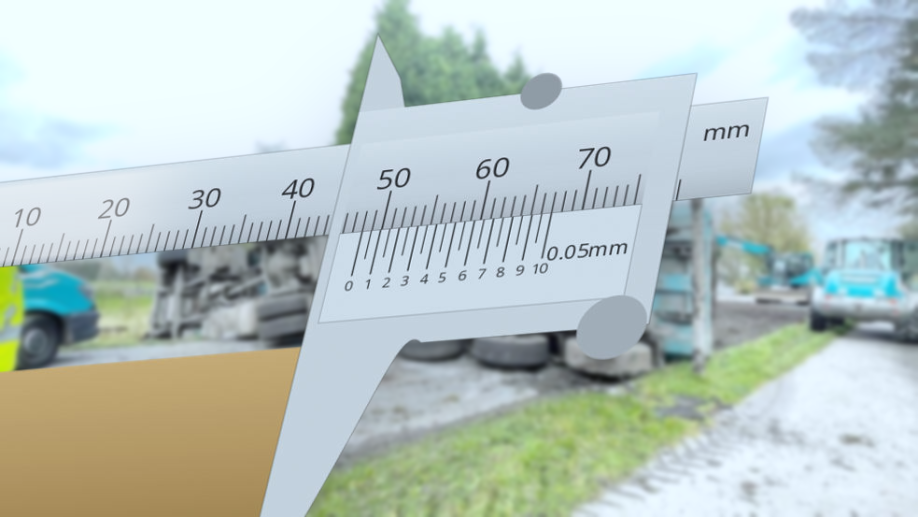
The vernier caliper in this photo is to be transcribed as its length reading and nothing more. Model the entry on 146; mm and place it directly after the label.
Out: 48.0; mm
